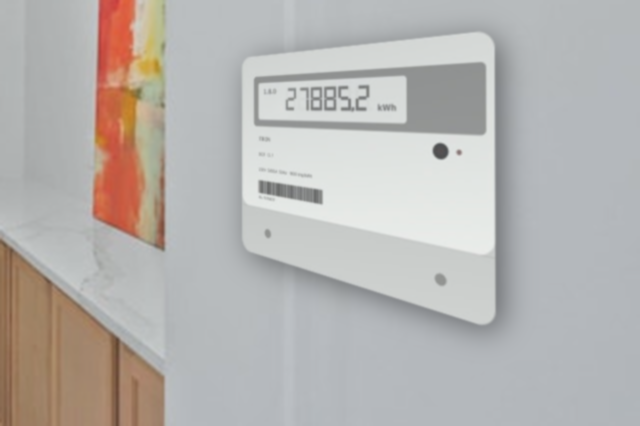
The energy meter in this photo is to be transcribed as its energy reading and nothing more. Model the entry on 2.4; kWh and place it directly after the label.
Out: 27885.2; kWh
